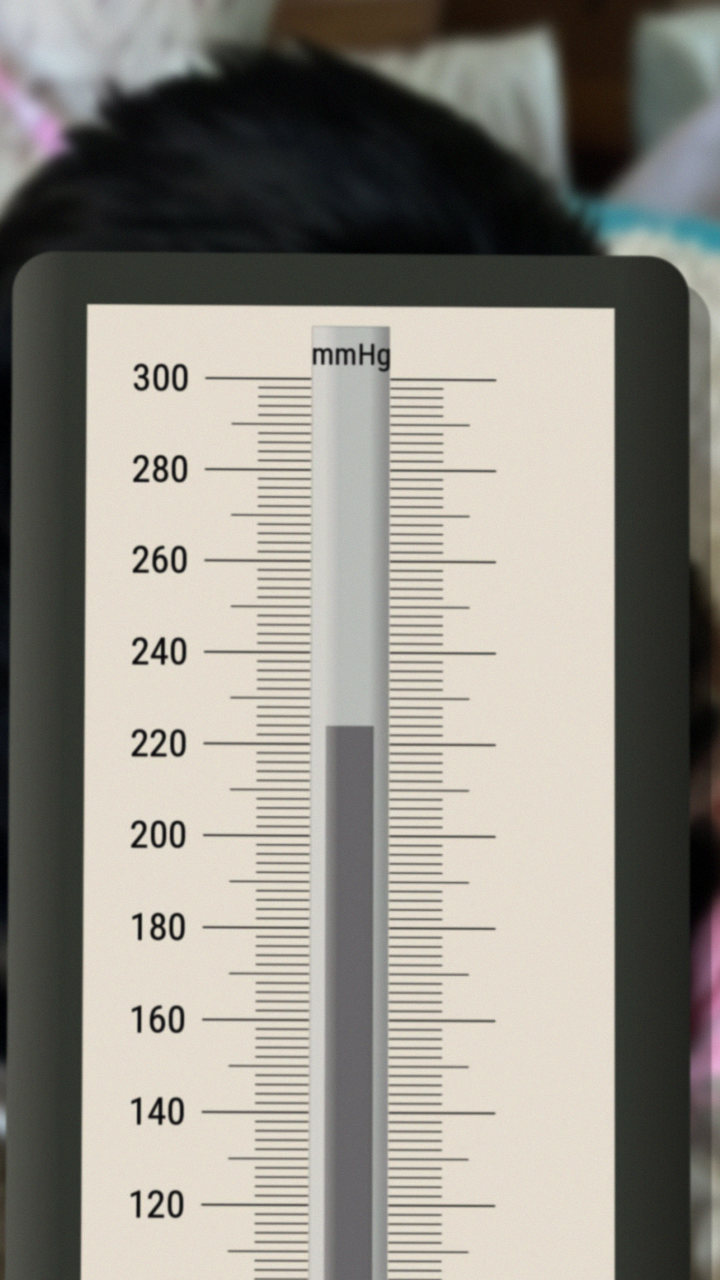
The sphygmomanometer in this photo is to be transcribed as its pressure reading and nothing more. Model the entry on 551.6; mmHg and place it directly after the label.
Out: 224; mmHg
